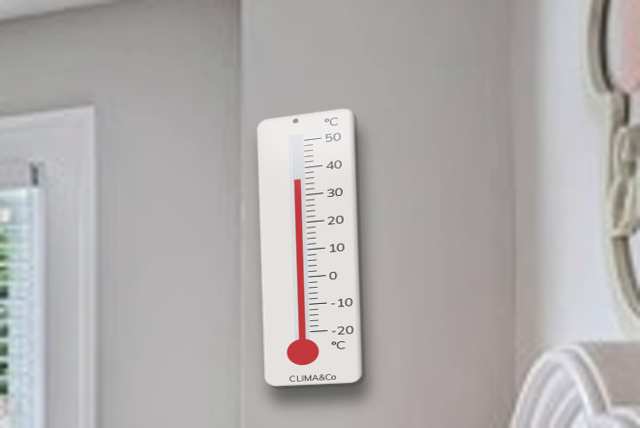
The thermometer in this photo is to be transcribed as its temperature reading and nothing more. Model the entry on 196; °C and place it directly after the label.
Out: 36; °C
